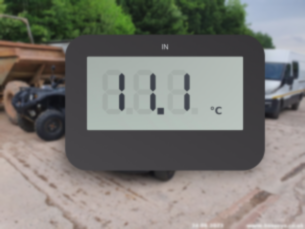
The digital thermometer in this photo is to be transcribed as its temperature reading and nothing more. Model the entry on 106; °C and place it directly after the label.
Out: 11.1; °C
